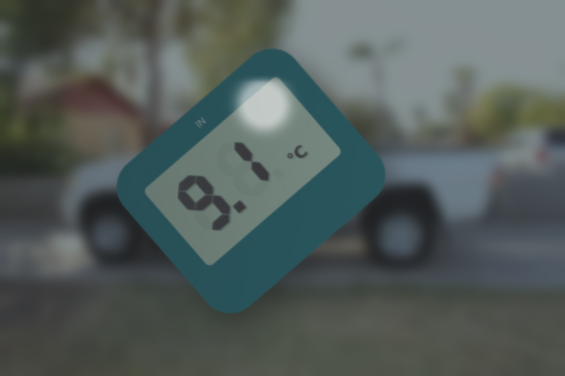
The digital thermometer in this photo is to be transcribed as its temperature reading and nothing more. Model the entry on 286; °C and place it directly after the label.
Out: 9.1; °C
